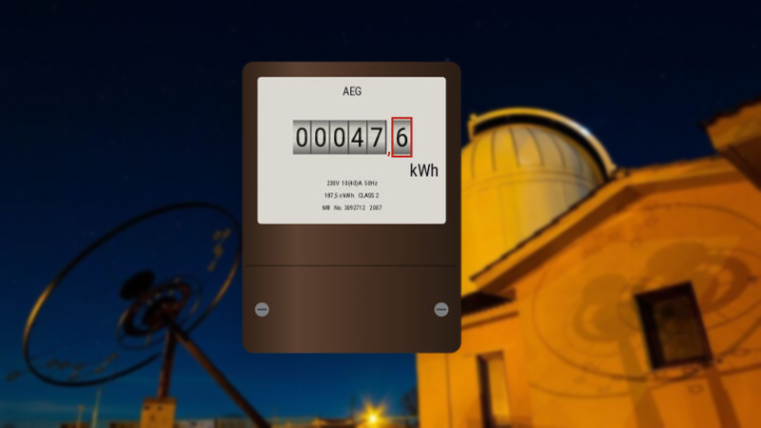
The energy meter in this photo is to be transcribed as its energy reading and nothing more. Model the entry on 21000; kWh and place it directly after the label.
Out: 47.6; kWh
